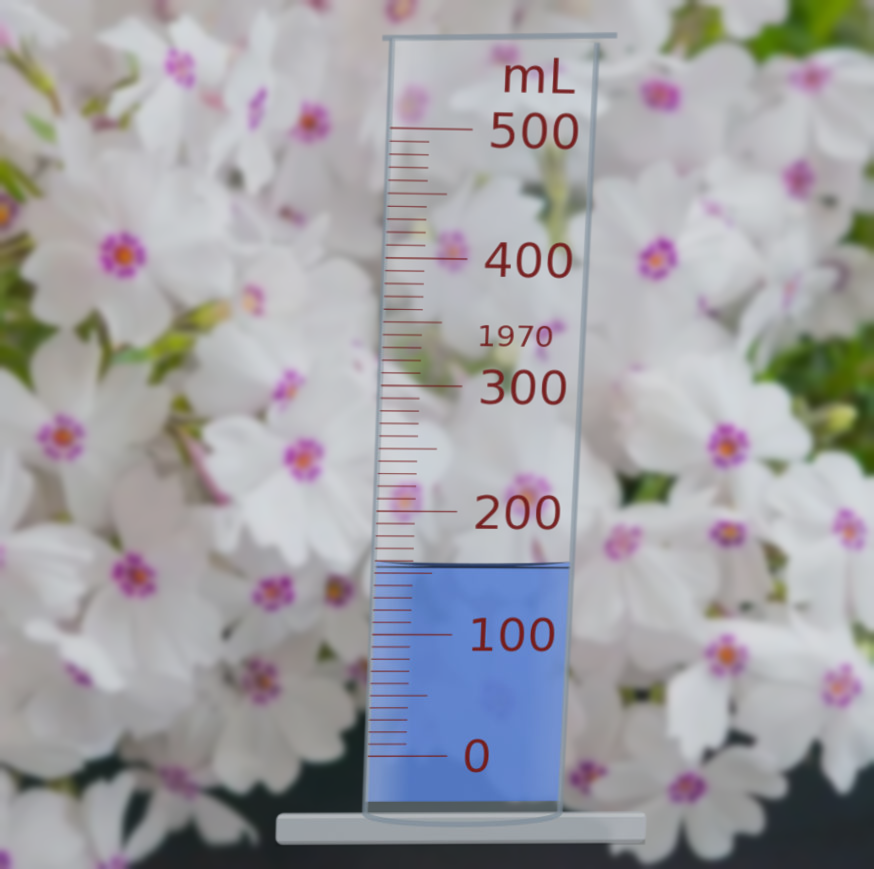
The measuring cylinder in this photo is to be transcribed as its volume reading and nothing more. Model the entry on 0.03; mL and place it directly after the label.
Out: 155; mL
